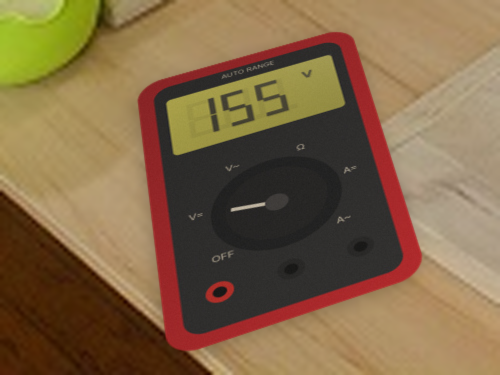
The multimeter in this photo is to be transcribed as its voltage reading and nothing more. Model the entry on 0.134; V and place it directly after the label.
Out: 155; V
